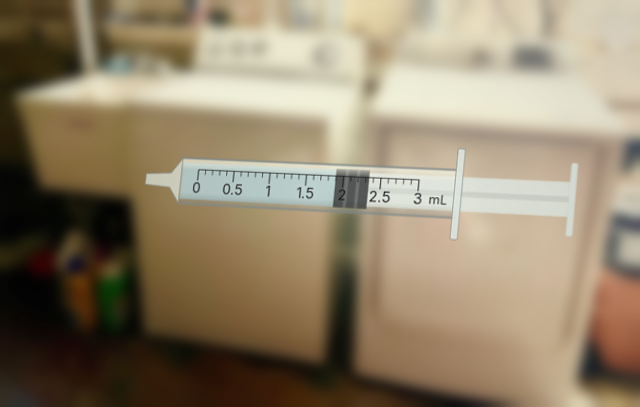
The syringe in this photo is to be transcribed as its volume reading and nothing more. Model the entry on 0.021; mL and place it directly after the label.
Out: 1.9; mL
